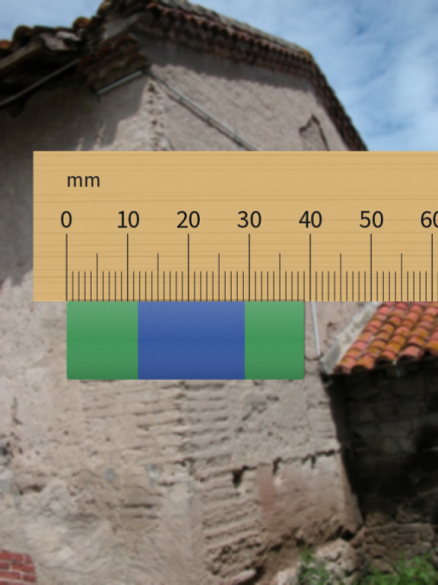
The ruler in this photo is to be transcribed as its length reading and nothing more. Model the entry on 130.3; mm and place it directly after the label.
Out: 39; mm
